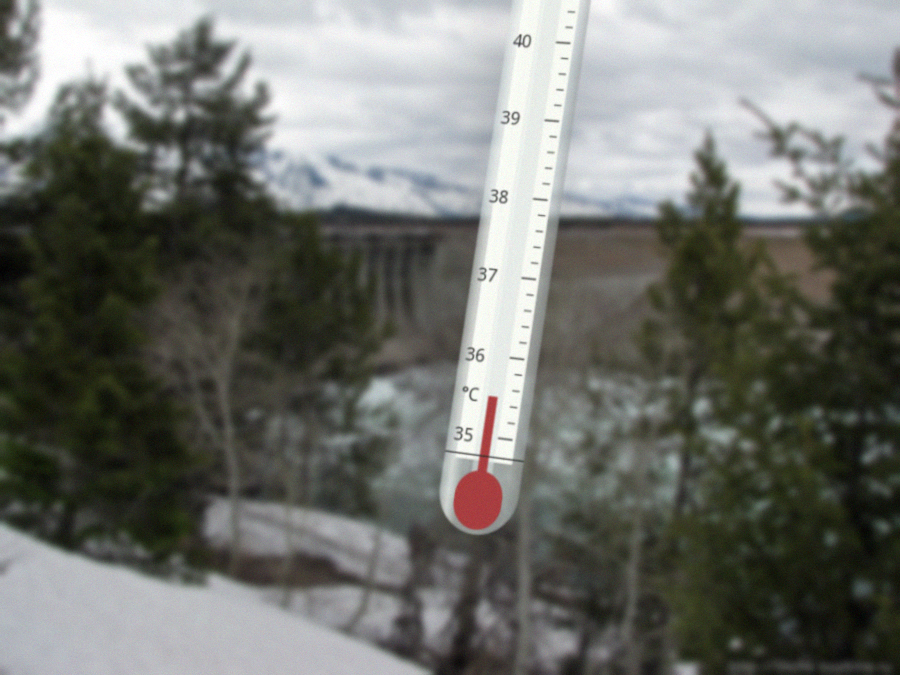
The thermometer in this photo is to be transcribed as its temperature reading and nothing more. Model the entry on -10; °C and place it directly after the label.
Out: 35.5; °C
